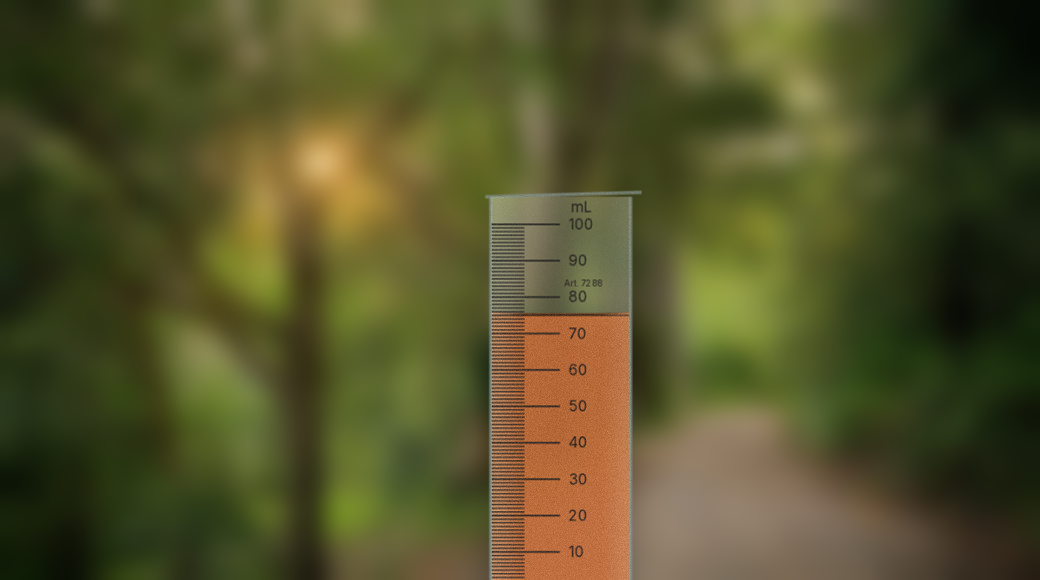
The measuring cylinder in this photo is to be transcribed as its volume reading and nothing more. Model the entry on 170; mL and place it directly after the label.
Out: 75; mL
